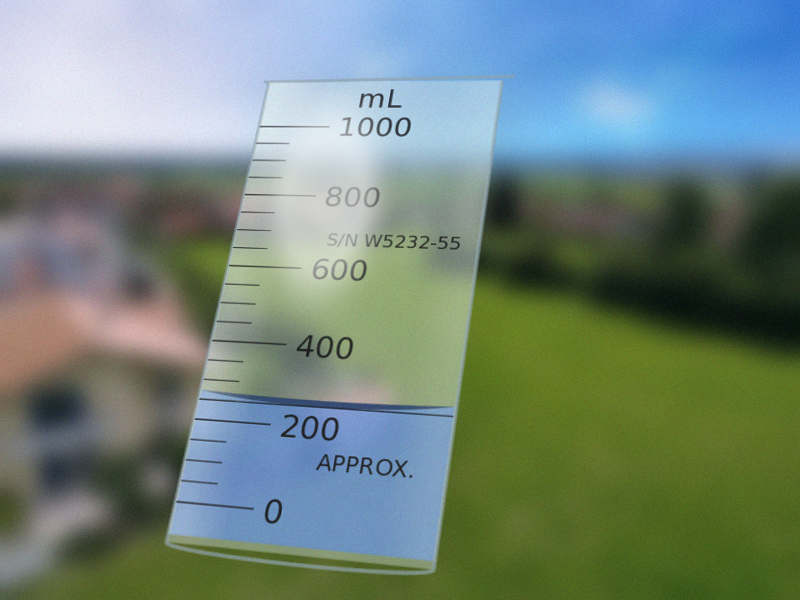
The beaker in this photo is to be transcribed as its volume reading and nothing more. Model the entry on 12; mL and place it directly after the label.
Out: 250; mL
